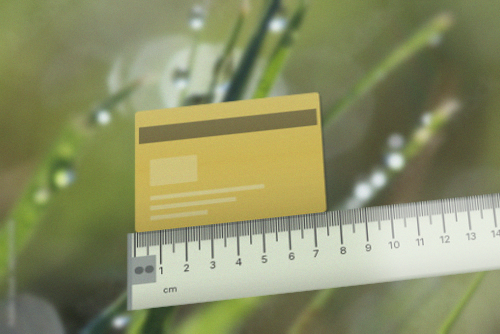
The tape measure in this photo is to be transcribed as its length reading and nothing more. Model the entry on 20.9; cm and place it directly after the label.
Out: 7.5; cm
